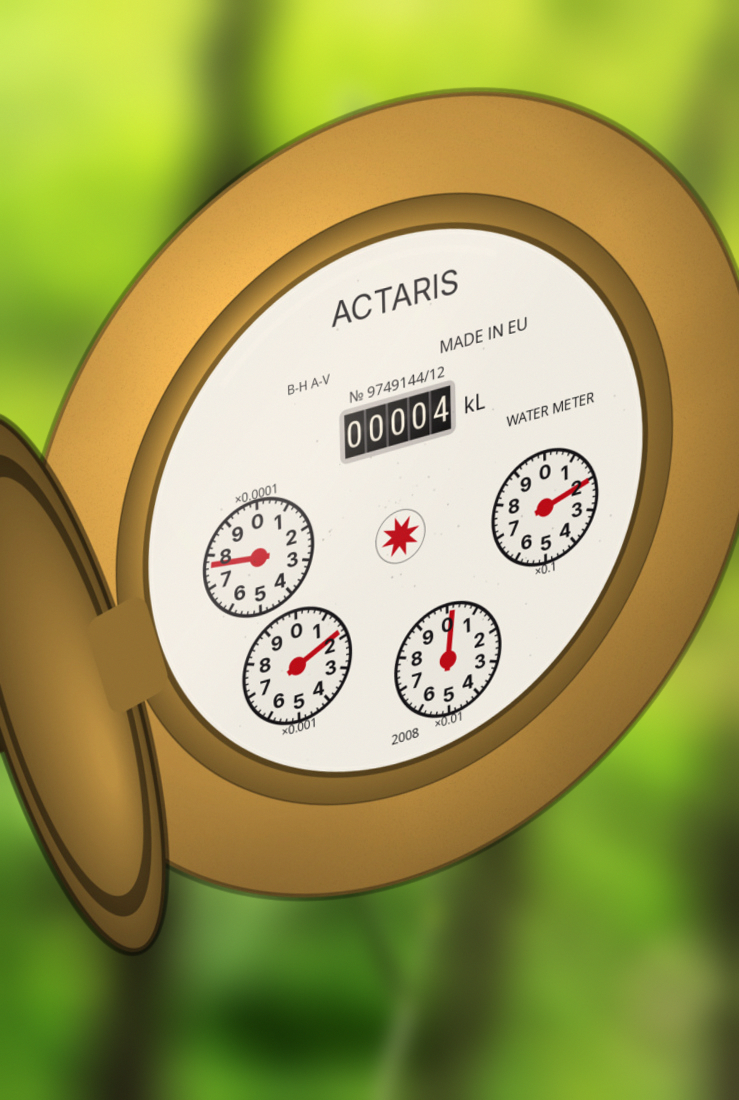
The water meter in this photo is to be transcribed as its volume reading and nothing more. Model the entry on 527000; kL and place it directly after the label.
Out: 4.2017; kL
